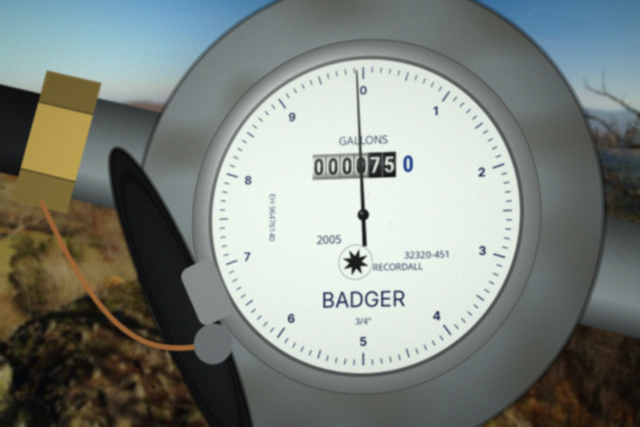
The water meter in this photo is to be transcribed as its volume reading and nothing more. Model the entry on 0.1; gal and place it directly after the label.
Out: 749.9; gal
